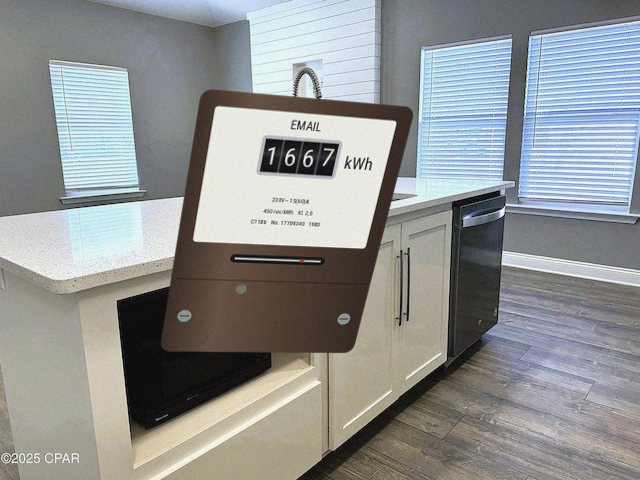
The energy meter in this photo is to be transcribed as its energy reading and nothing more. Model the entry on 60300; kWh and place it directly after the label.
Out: 1667; kWh
